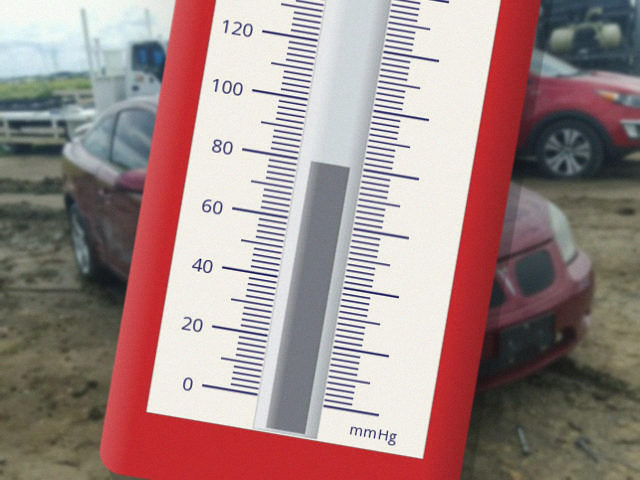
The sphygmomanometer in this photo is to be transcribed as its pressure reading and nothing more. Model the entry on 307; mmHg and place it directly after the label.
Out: 80; mmHg
